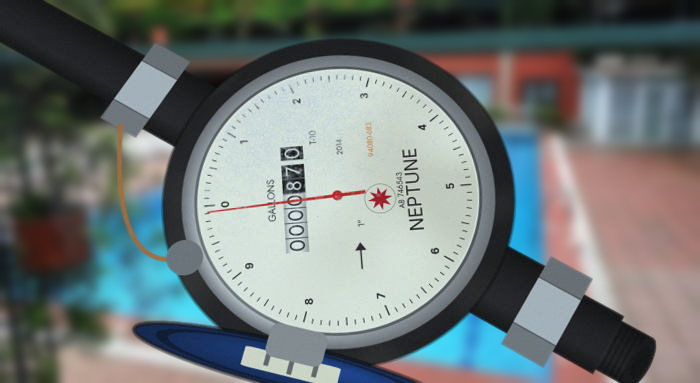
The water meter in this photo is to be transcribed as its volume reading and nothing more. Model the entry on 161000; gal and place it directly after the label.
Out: 869.9; gal
